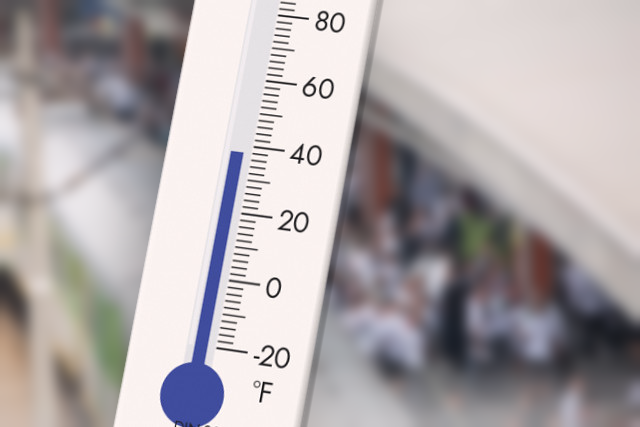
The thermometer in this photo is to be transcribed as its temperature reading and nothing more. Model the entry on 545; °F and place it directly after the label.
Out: 38; °F
